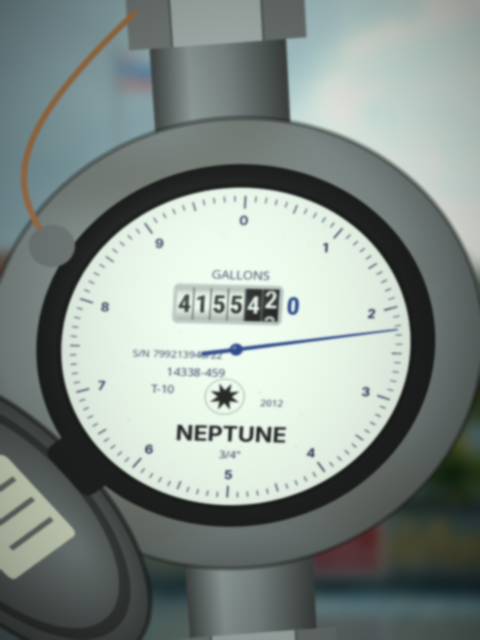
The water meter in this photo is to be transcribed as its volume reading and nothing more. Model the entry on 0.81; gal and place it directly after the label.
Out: 4155422.2; gal
